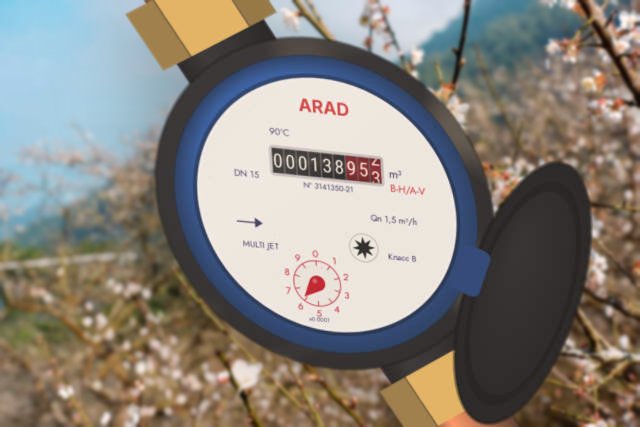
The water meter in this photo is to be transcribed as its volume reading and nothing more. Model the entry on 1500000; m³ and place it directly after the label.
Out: 138.9526; m³
